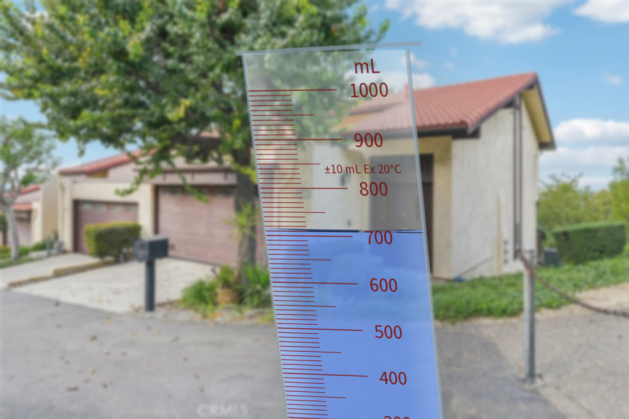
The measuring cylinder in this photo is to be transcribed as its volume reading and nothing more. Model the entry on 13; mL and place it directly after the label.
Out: 710; mL
